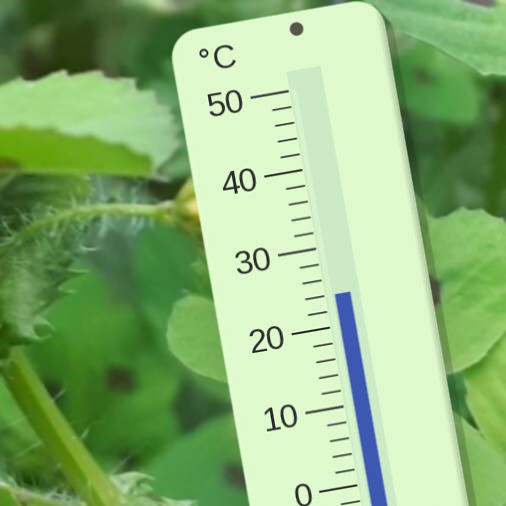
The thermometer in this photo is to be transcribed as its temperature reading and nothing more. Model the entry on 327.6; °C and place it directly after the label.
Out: 24; °C
